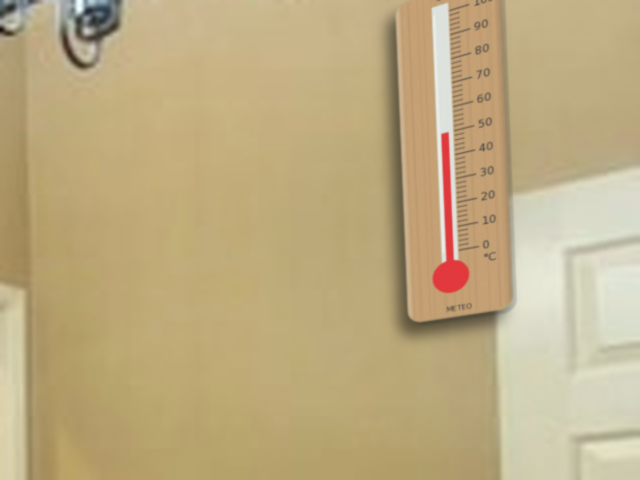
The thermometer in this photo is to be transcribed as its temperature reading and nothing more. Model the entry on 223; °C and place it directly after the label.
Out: 50; °C
